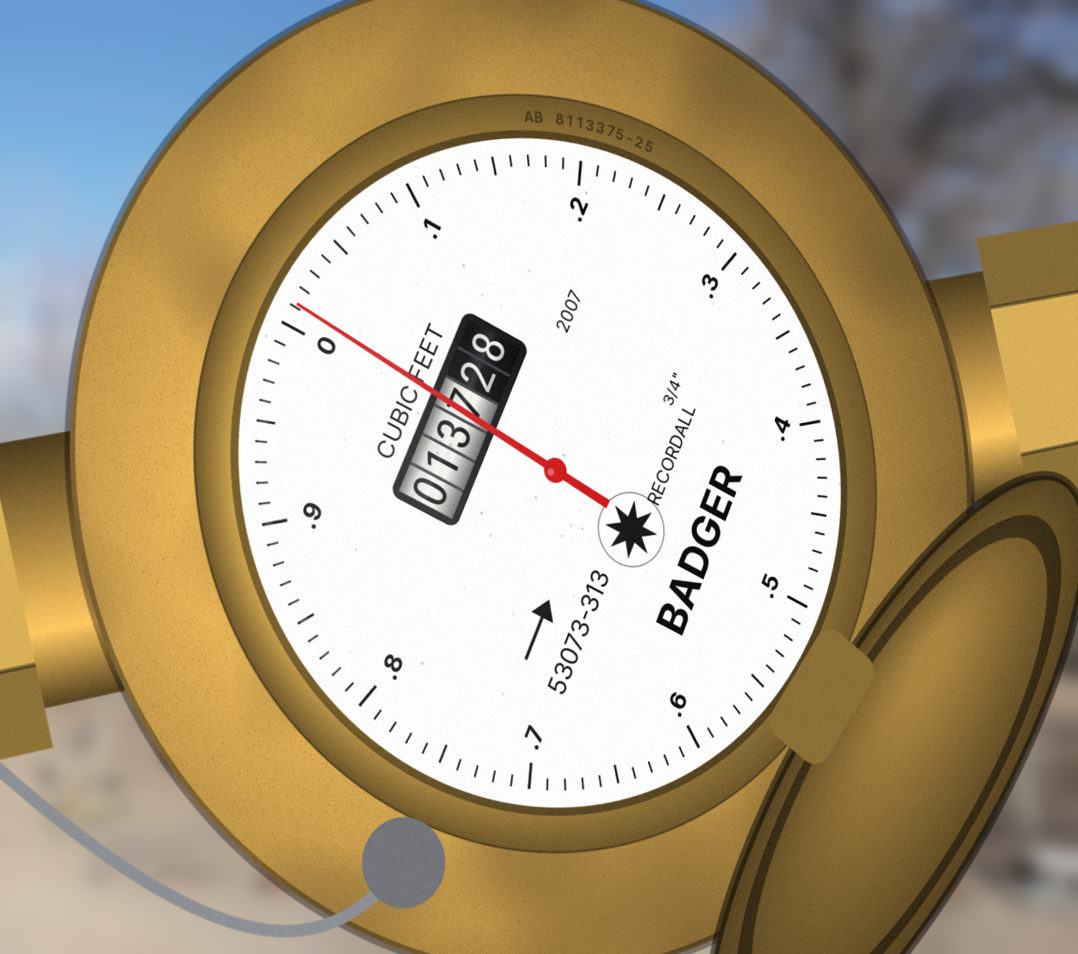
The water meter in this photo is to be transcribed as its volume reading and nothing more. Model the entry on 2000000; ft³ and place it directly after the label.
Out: 13728.01; ft³
